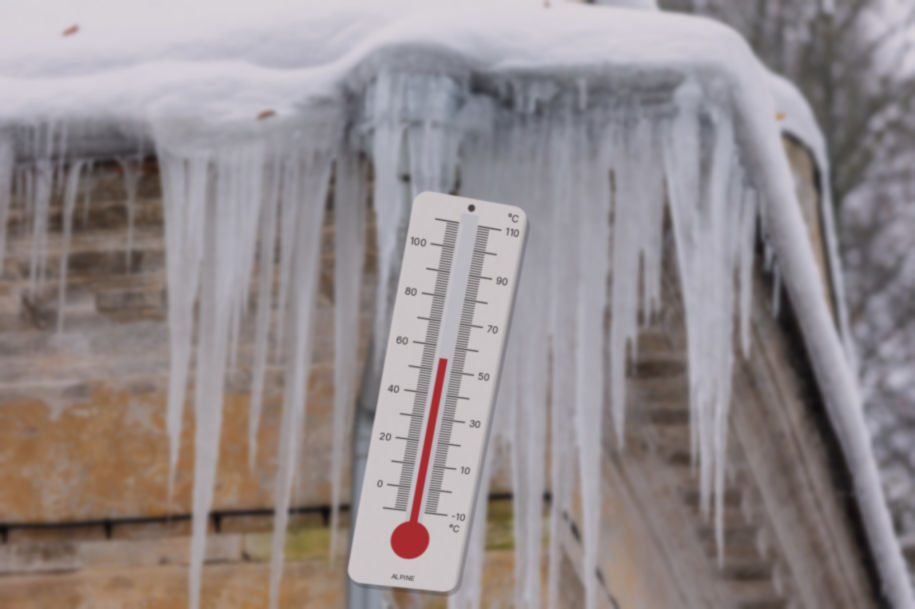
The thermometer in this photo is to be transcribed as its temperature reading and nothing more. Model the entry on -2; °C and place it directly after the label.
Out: 55; °C
